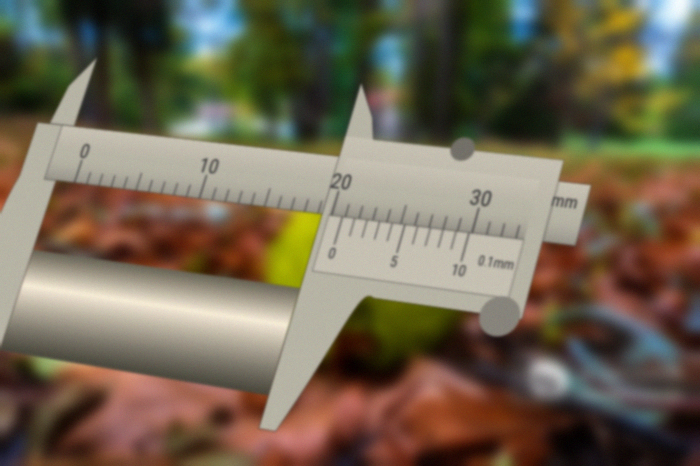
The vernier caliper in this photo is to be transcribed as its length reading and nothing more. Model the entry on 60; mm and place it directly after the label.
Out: 20.8; mm
